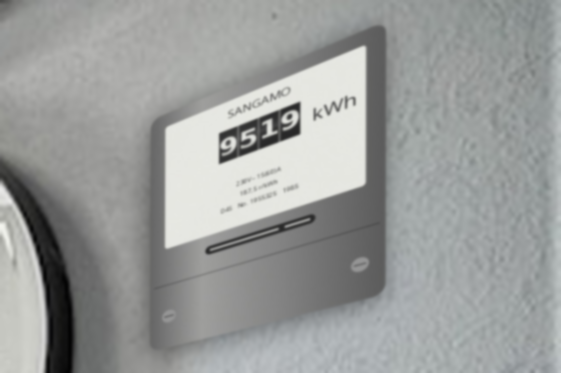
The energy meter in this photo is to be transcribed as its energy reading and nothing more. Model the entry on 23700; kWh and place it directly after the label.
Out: 9519; kWh
